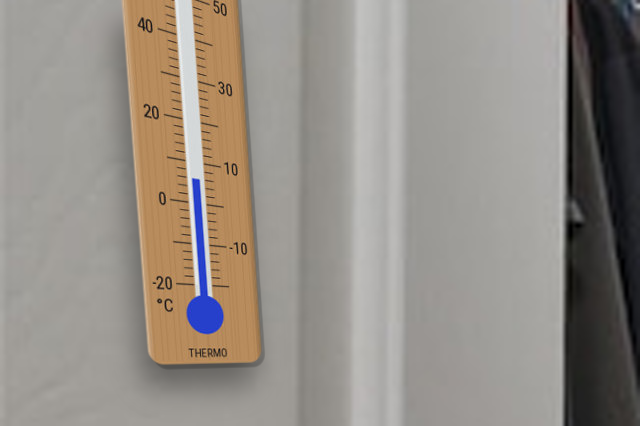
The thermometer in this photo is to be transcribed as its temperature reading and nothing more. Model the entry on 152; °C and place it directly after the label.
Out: 6; °C
